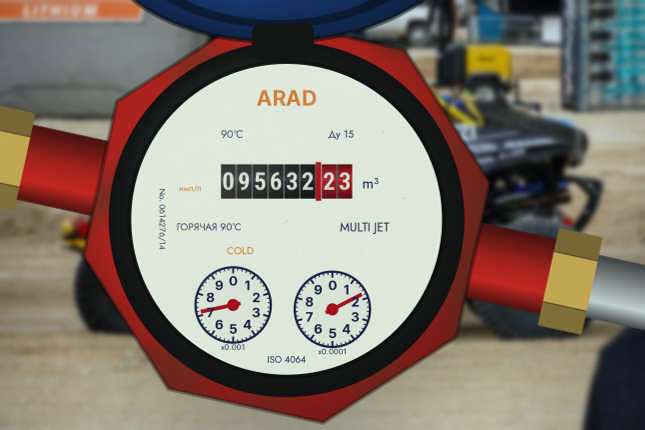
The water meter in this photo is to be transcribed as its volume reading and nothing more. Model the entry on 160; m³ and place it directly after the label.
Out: 95632.2371; m³
